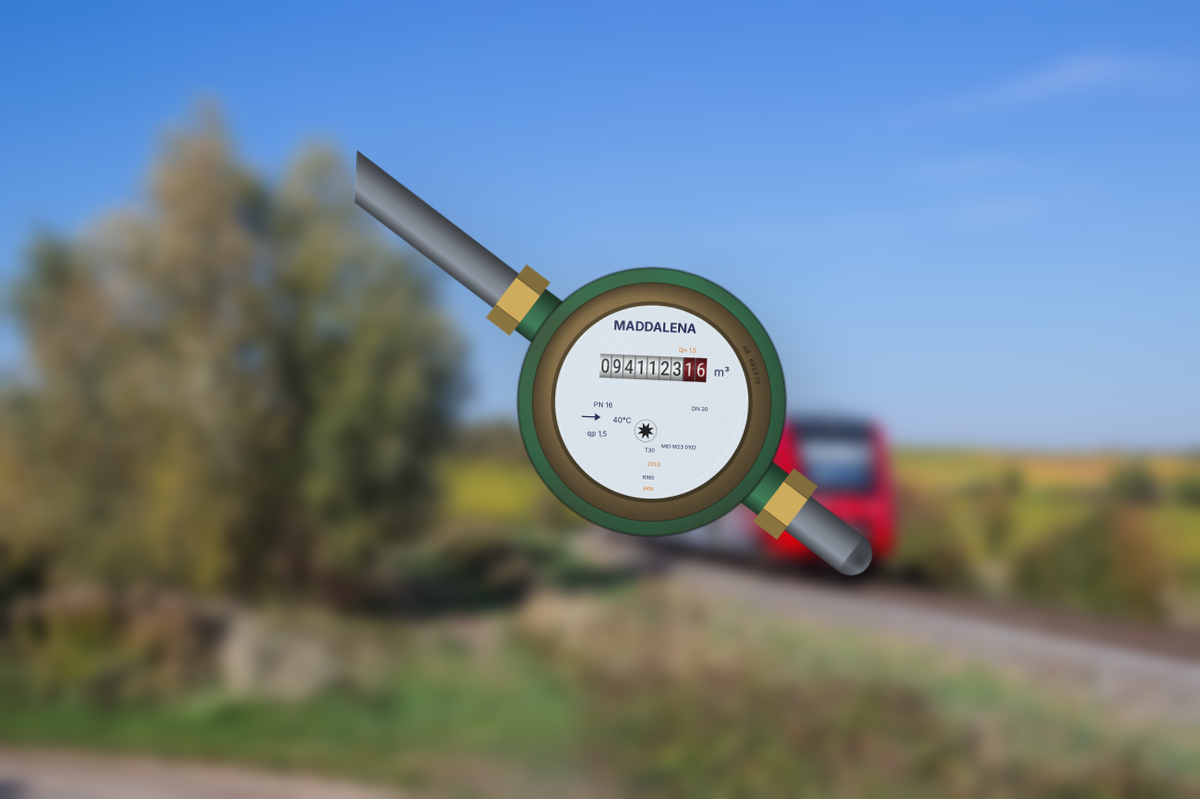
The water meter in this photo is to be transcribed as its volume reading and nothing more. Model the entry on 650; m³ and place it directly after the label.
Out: 941123.16; m³
